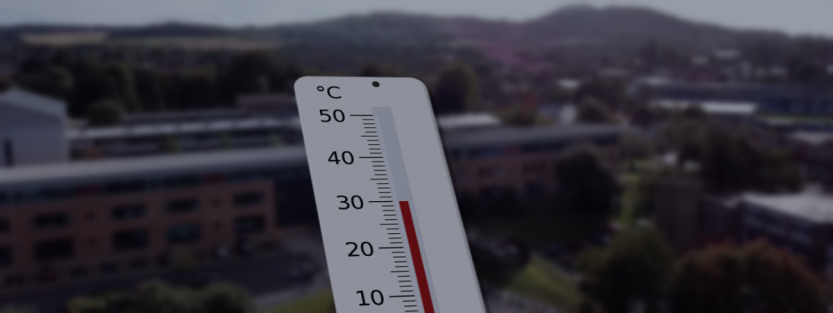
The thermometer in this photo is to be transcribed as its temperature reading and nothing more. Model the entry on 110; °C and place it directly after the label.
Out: 30; °C
